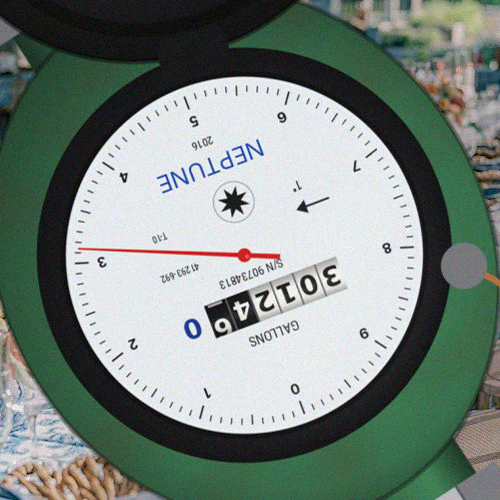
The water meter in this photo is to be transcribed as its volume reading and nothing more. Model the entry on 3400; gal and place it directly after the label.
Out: 3012463.1; gal
